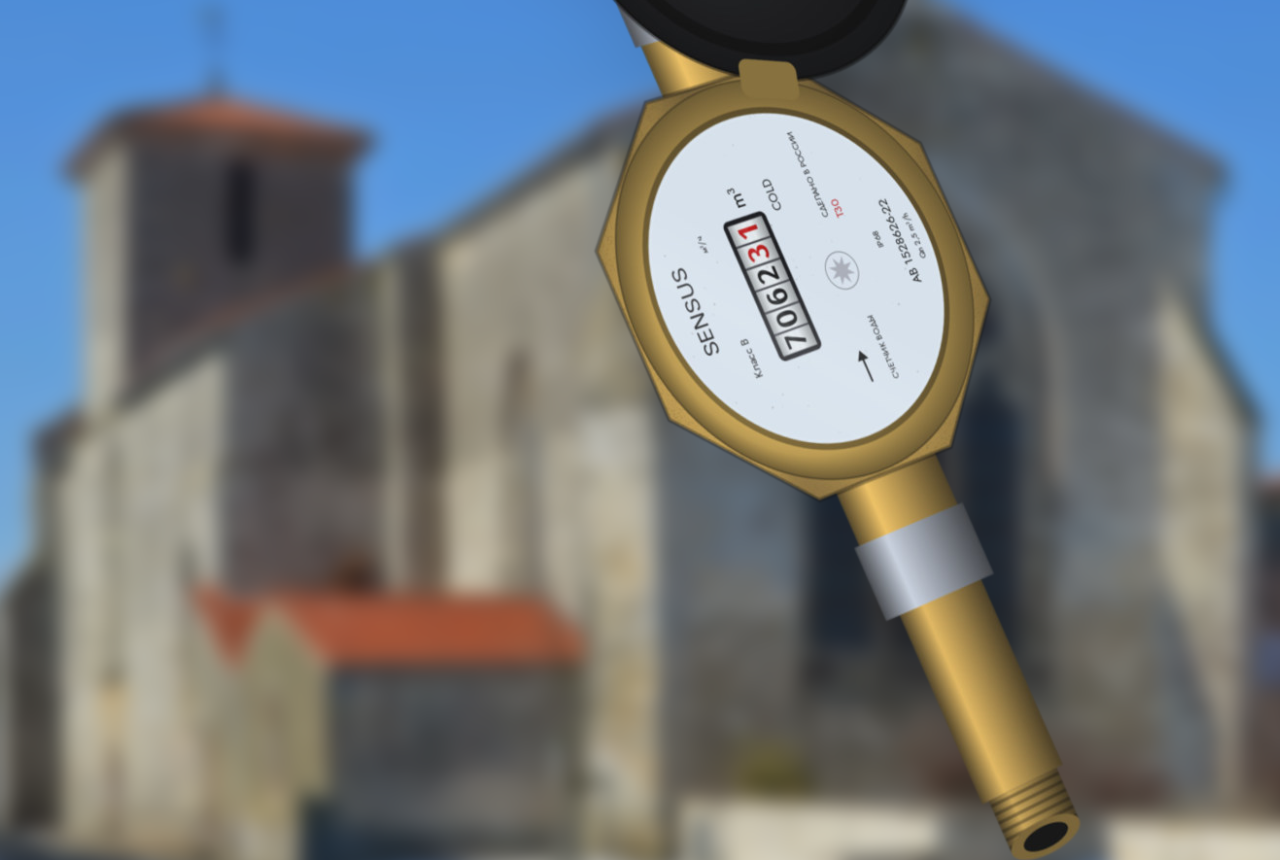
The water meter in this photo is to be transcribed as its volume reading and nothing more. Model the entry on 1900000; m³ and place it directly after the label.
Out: 7062.31; m³
